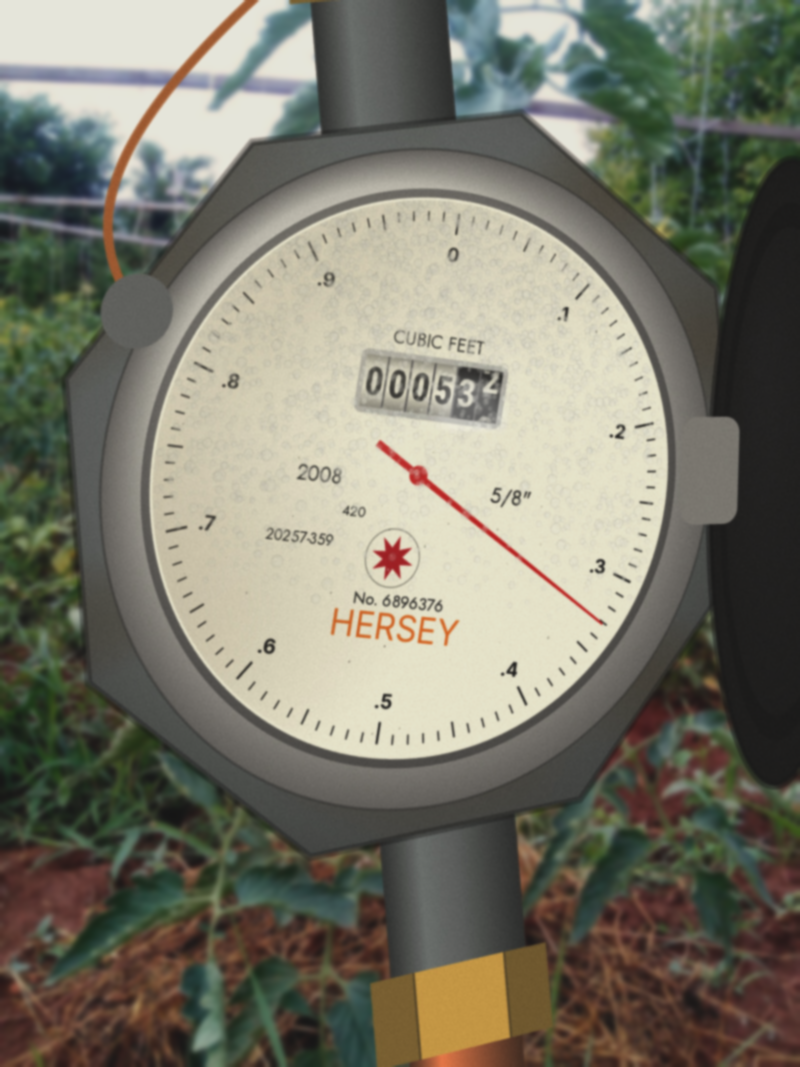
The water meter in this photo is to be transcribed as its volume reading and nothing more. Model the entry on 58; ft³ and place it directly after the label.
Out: 532.33; ft³
